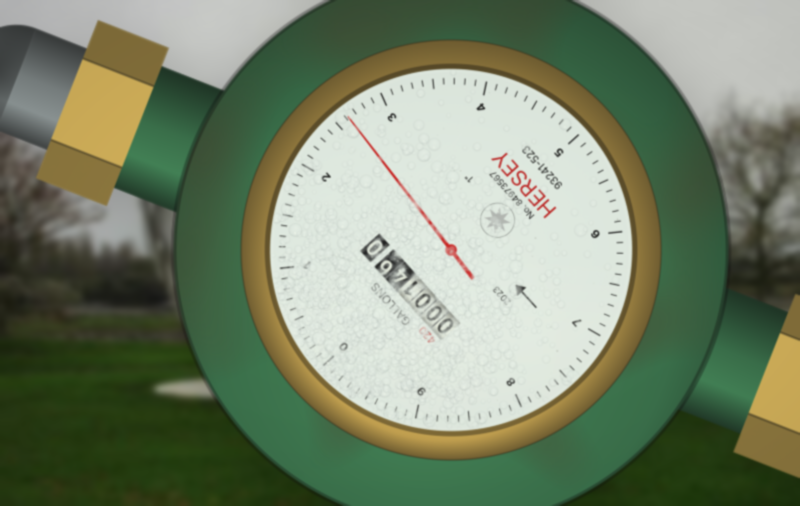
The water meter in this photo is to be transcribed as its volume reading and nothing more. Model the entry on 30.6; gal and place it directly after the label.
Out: 1462.6; gal
